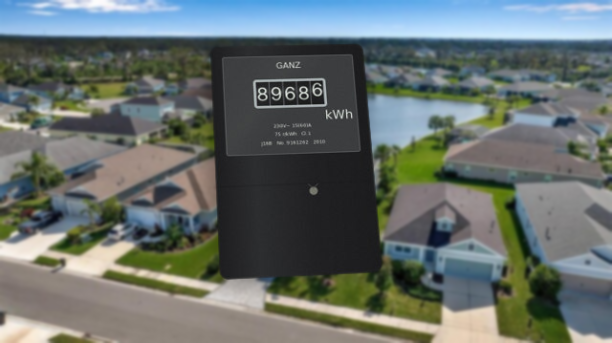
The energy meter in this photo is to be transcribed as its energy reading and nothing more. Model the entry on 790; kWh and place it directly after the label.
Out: 89686; kWh
